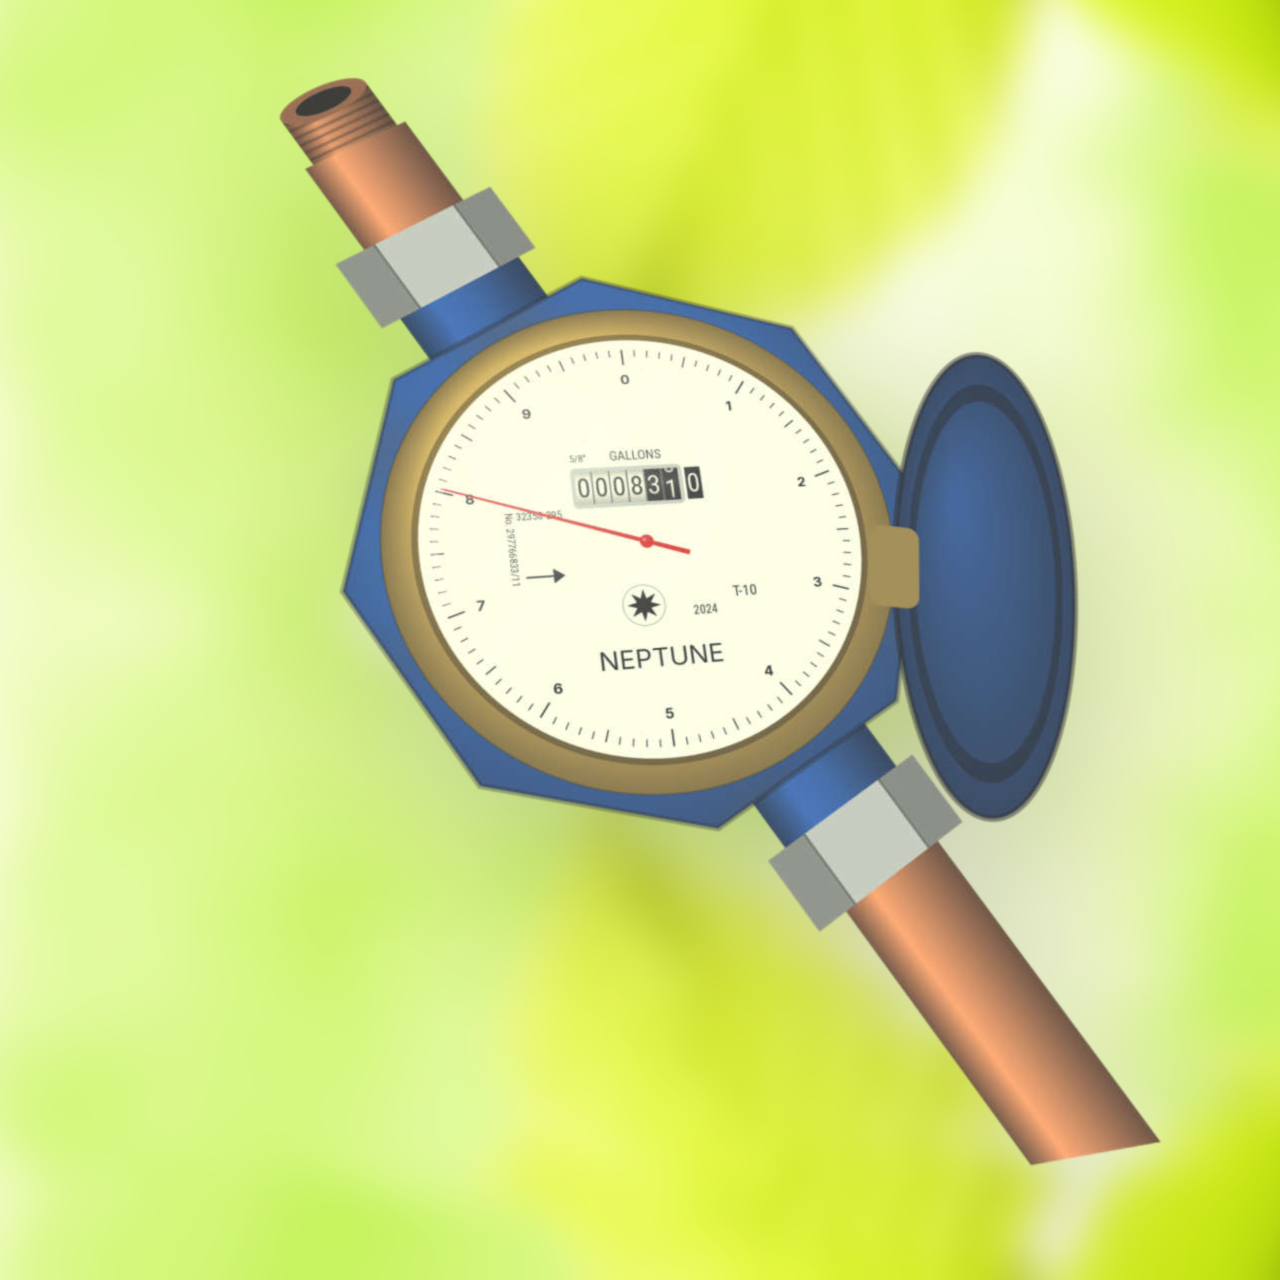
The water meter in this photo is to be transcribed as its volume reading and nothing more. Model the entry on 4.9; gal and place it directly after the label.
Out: 8308.0; gal
